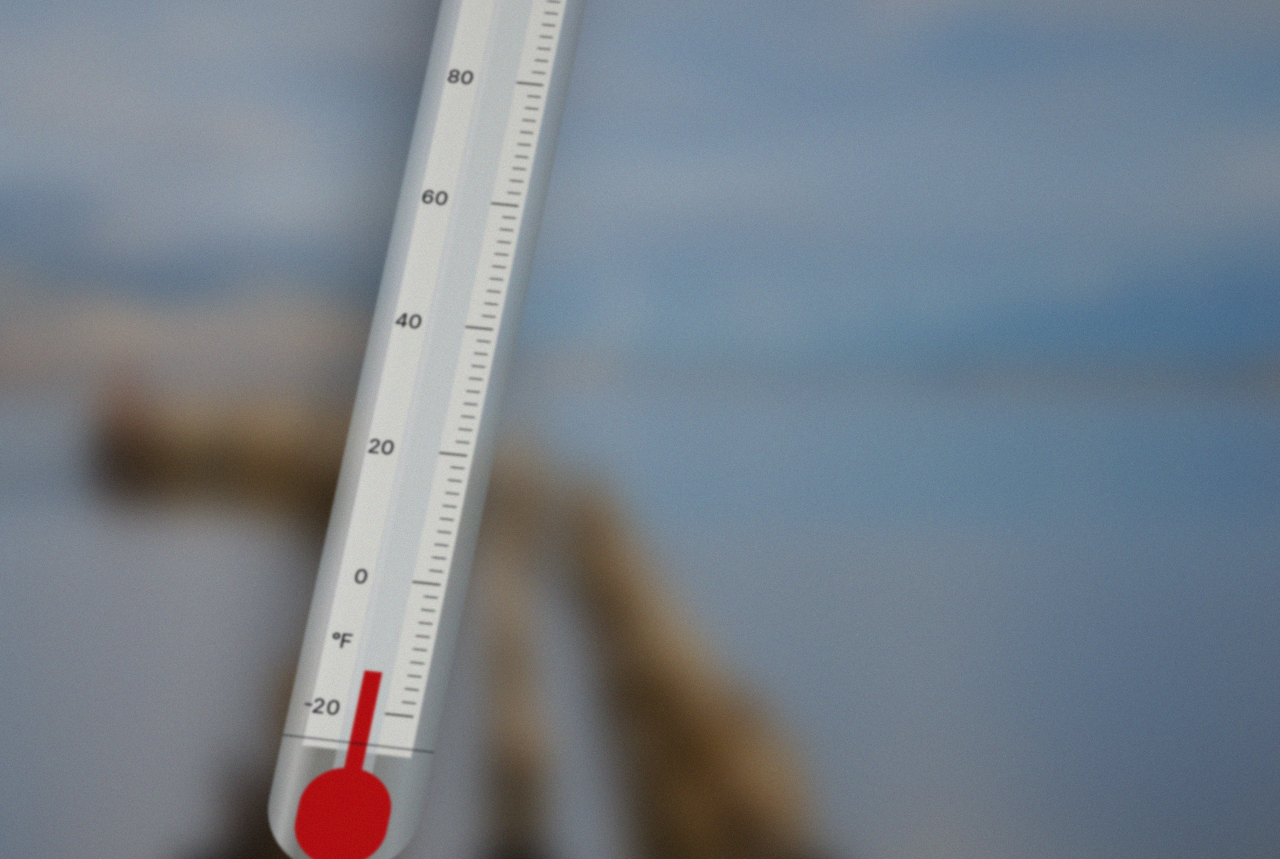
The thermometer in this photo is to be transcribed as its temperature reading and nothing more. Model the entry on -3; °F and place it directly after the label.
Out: -14; °F
